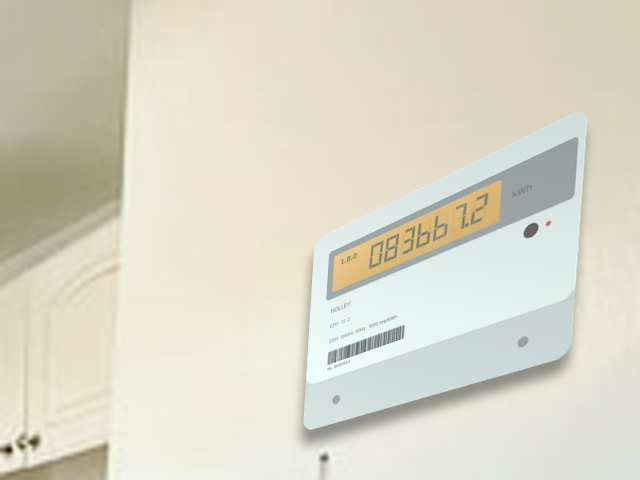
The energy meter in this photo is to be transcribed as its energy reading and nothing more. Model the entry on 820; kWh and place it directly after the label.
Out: 83667.2; kWh
